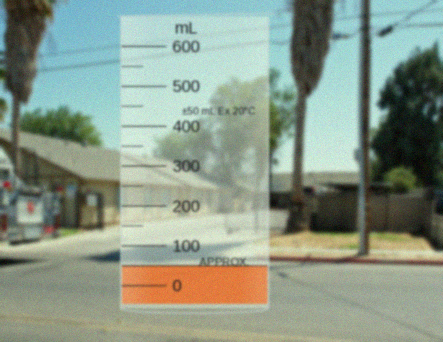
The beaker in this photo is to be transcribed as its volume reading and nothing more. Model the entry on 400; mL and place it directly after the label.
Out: 50; mL
